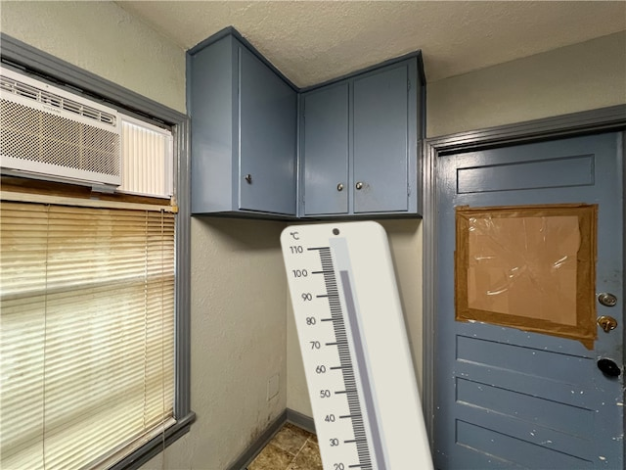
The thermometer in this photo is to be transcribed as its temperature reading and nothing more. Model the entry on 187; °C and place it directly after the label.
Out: 100; °C
